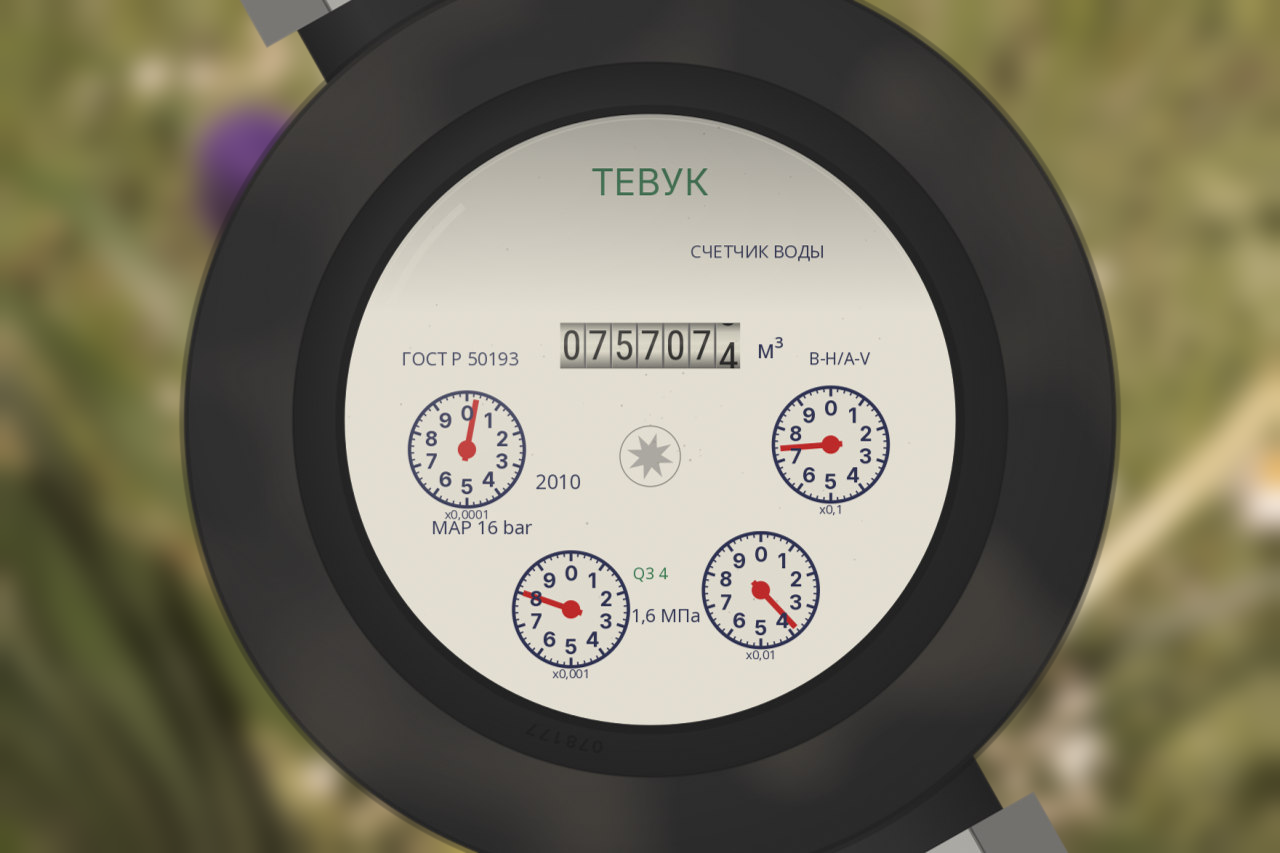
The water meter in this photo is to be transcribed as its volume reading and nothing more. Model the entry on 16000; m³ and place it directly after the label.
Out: 757073.7380; m³
